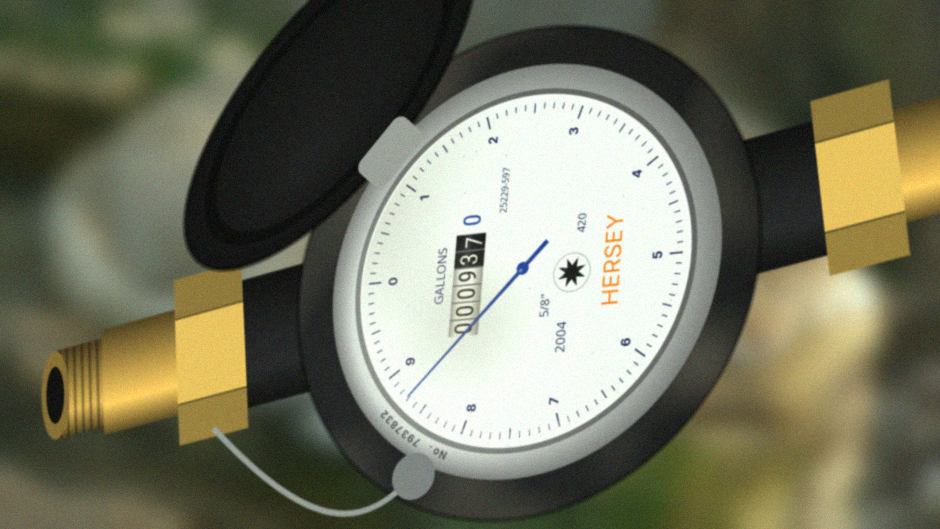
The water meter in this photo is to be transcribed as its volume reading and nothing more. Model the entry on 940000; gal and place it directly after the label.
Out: 9368.7; gal
